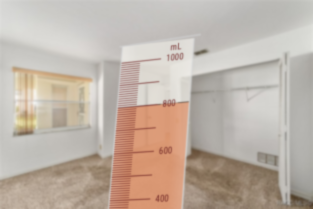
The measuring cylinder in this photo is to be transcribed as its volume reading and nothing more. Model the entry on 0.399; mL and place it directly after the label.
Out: 800; mL
